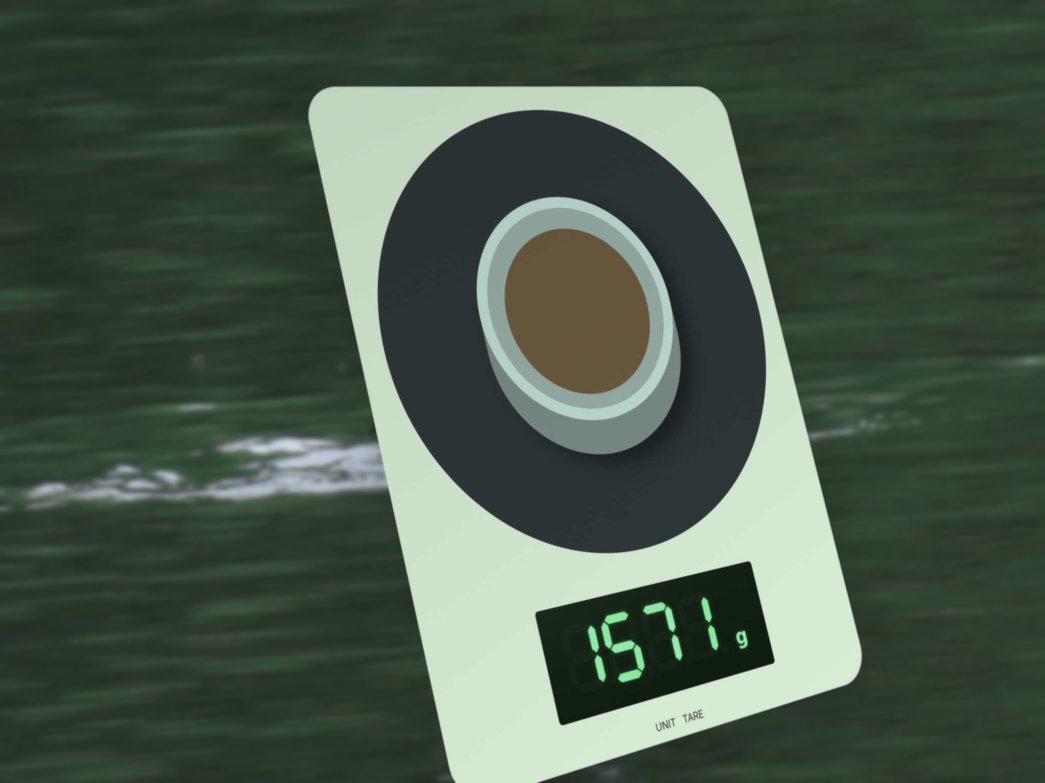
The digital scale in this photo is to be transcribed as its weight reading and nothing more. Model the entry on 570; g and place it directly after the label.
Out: 1571; g
